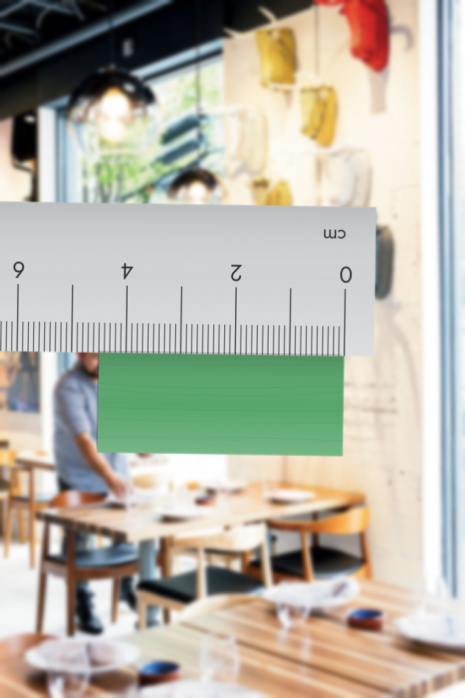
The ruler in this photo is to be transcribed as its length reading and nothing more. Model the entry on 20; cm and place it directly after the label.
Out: 4.5; cm
